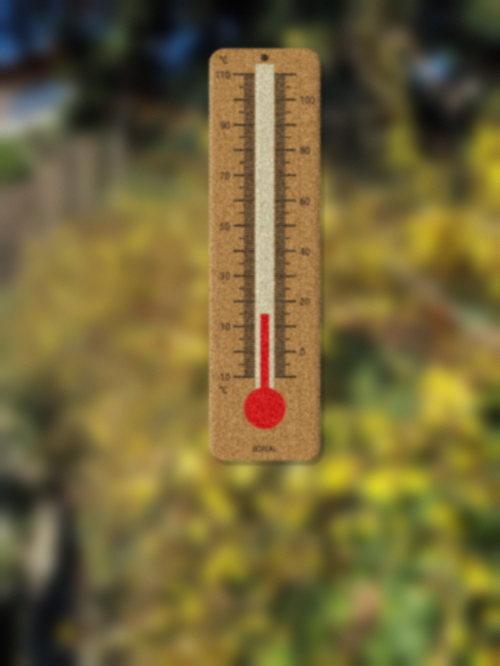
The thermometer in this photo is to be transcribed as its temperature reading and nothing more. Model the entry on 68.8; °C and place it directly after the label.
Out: 15; °C
